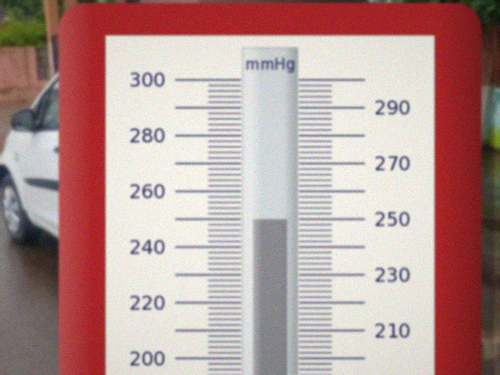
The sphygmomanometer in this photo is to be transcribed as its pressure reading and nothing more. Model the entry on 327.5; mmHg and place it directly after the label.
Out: 250; mmHg
